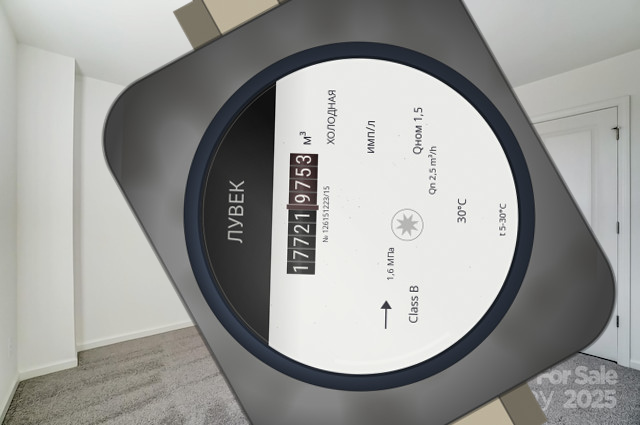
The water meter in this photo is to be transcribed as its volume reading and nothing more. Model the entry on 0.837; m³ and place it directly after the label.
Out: 17721.9753; m³
